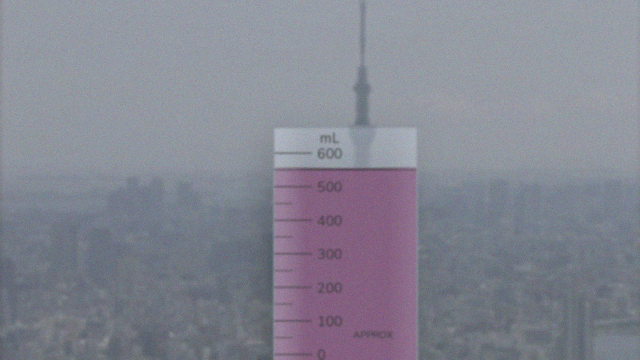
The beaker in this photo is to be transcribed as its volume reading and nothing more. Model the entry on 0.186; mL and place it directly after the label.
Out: 550; mL
